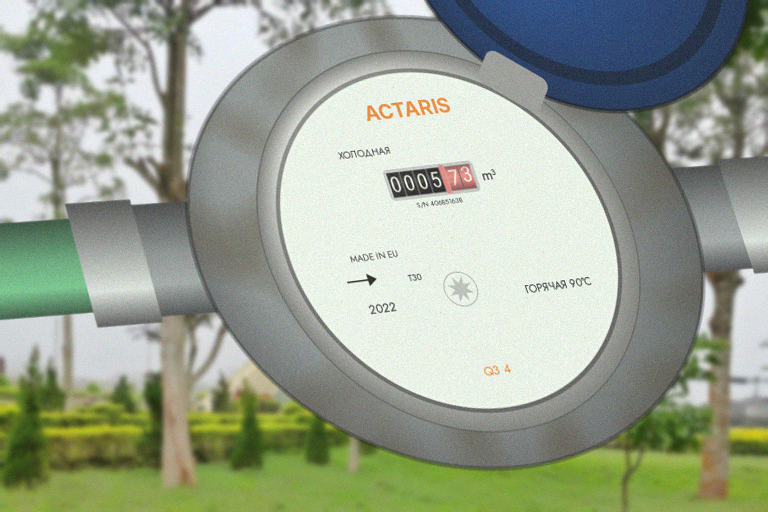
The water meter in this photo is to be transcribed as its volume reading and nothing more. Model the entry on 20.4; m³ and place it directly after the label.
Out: 5.73; m³
